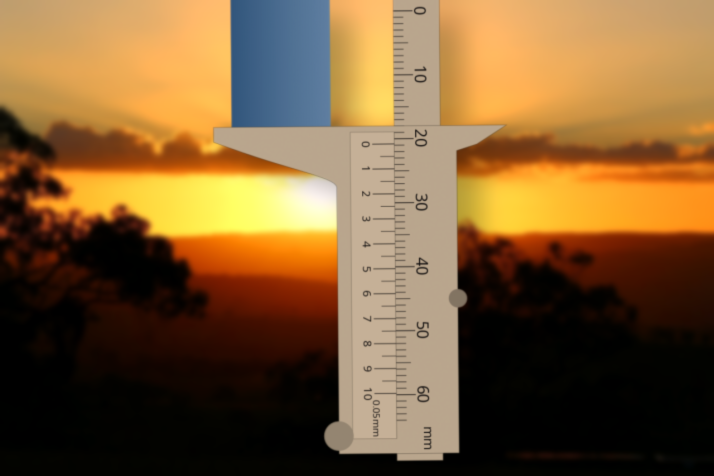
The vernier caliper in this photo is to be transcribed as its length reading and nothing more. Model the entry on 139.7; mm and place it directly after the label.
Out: 20.8; mm
